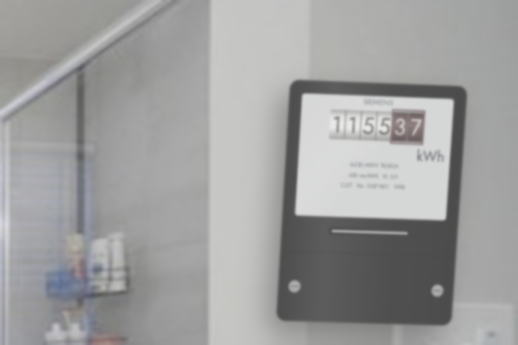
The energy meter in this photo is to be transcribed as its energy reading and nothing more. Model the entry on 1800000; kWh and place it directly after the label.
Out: 1155.37; kWh
